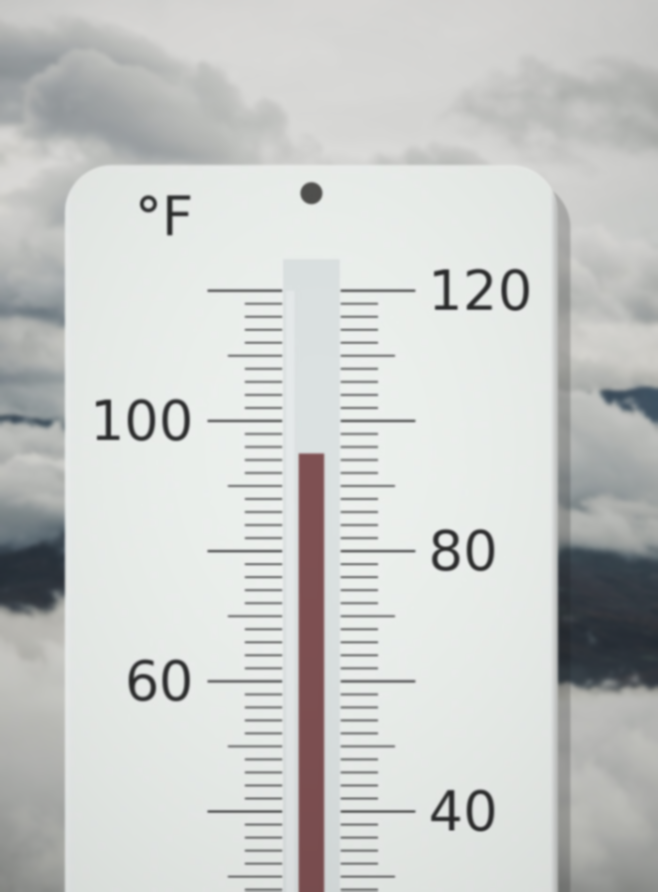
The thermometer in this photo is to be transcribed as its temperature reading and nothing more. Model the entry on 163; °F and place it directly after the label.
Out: 95; °F
